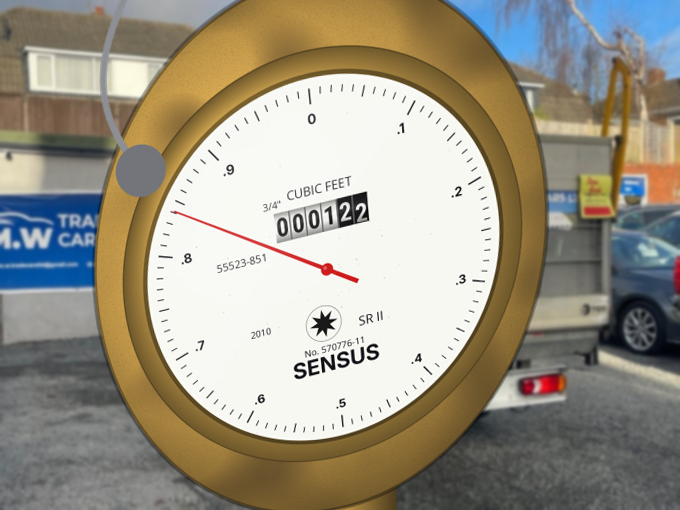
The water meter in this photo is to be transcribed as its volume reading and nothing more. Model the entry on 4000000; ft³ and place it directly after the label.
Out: 121.84; ft³
